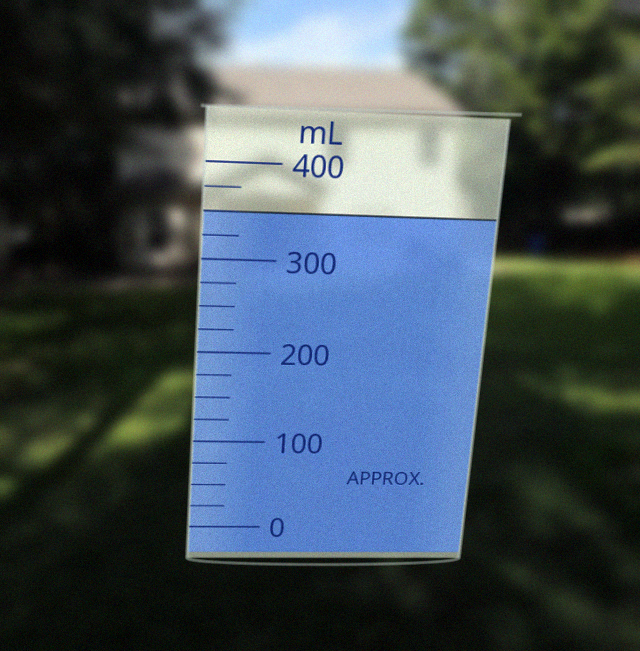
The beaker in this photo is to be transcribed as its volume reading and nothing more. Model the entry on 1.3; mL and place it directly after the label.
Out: 350; mL
